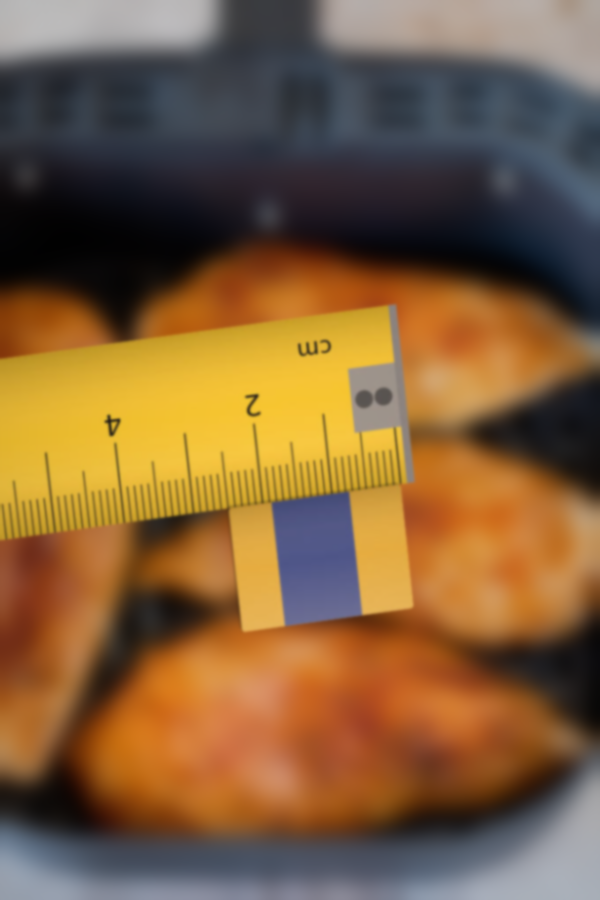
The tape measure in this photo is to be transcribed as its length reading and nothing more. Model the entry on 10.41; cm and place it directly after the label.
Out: 2.5; cm
